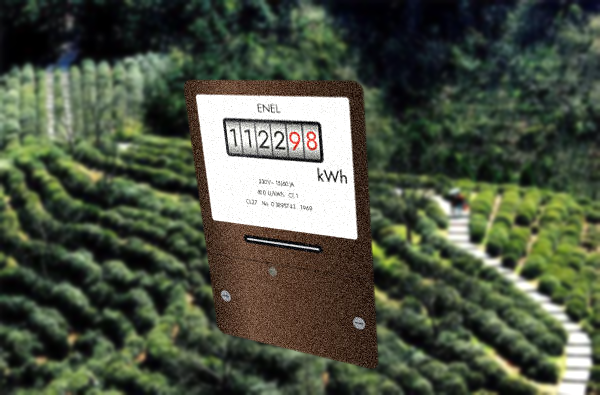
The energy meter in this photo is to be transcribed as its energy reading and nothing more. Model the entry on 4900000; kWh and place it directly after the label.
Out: 1122.98; kWh
